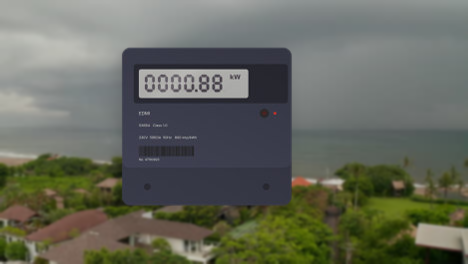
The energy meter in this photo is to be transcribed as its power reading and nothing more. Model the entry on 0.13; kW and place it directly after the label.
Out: 0.88; kW
